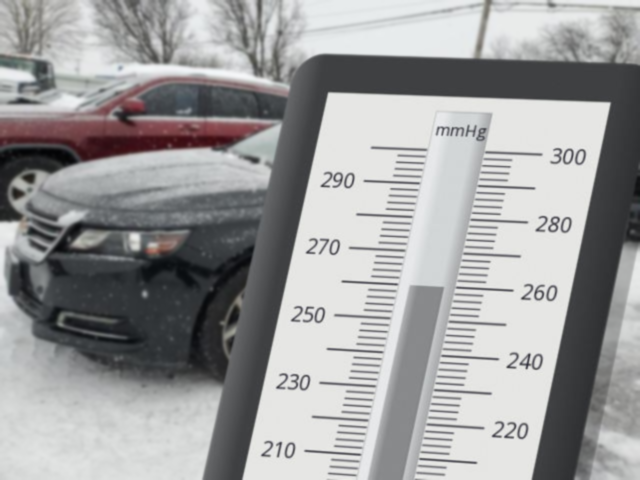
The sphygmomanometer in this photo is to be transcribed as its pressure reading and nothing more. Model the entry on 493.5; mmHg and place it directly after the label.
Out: 260; mmHg
